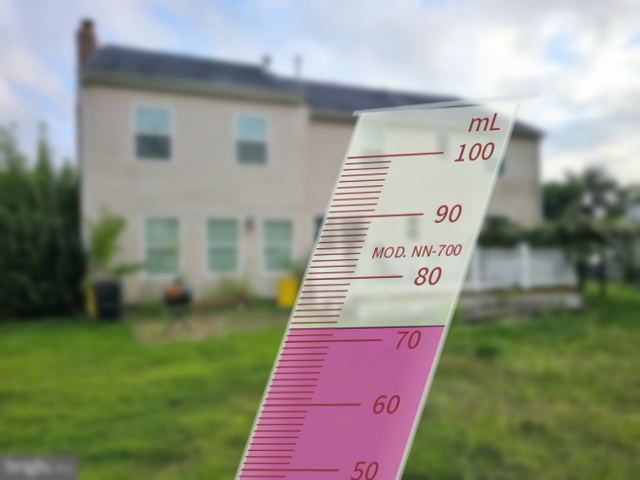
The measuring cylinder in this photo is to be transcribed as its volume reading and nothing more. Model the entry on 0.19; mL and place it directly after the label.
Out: 72; mL
